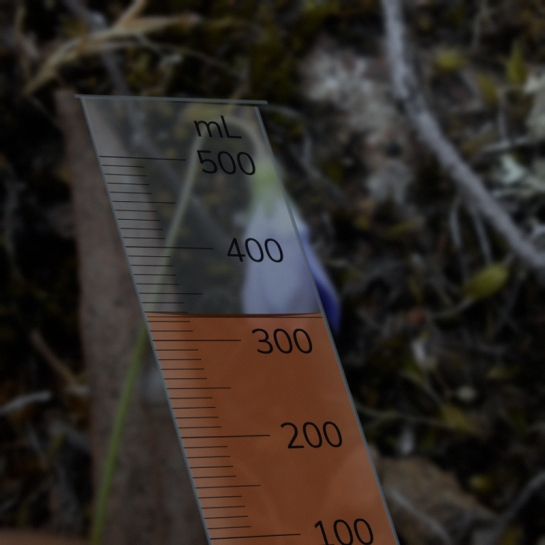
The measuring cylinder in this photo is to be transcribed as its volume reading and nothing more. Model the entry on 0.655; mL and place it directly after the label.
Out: 325; mL
